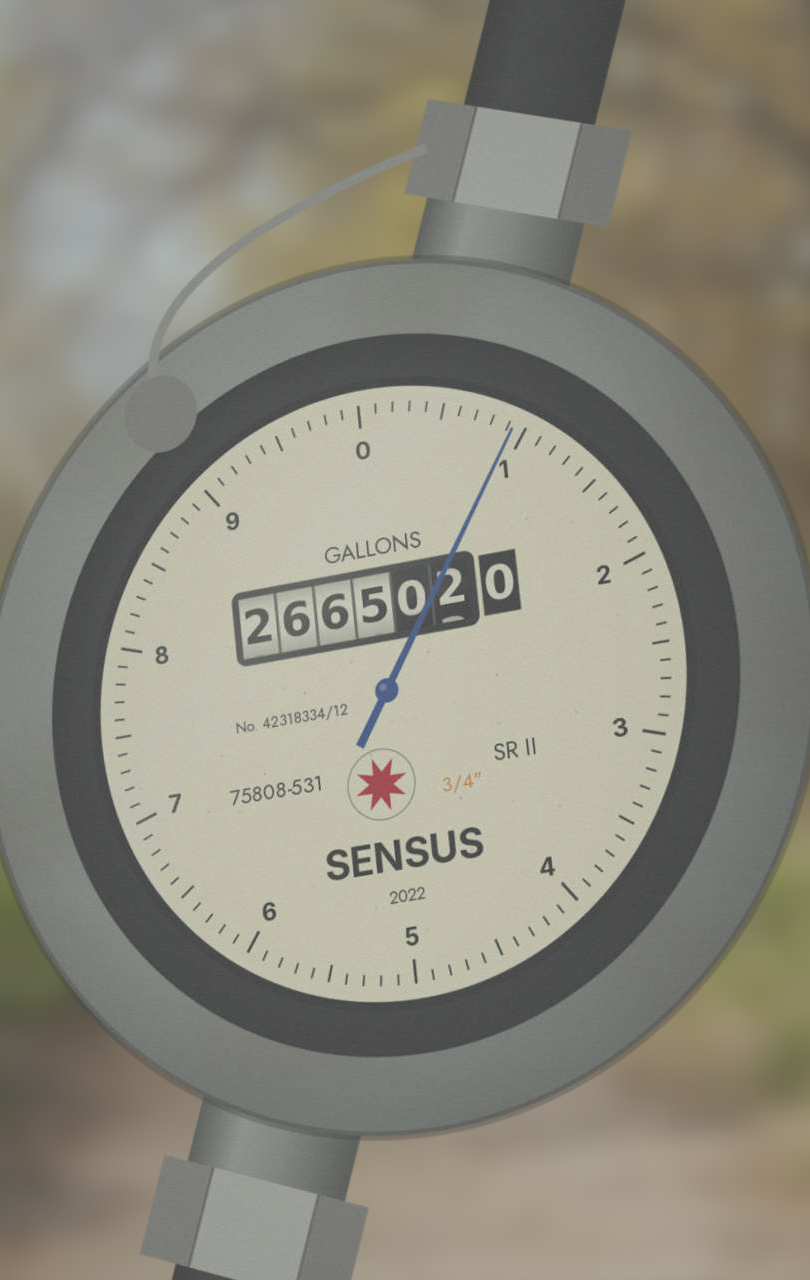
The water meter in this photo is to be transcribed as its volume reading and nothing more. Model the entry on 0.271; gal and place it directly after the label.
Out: 2665020.9; gal
